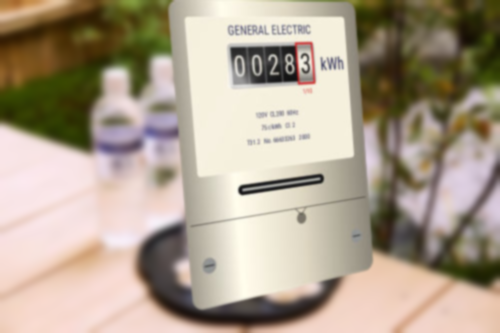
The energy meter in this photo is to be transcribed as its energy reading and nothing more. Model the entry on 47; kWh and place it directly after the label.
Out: 28.3; kWh
